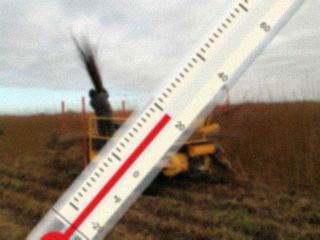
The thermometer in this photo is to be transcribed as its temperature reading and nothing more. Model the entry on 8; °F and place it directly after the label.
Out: 20; °F
